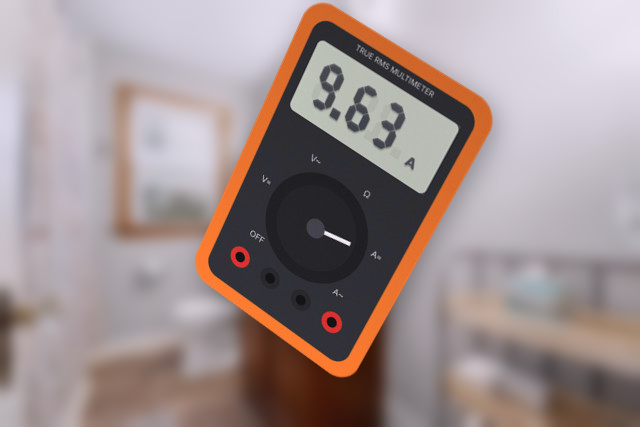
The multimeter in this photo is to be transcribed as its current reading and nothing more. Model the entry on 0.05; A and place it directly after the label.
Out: 9.63; A
